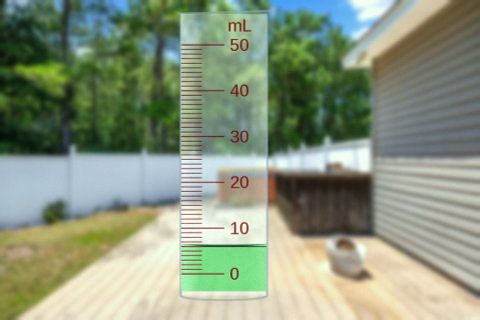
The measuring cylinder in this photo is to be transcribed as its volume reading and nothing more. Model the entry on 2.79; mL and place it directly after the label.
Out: 6; mL
